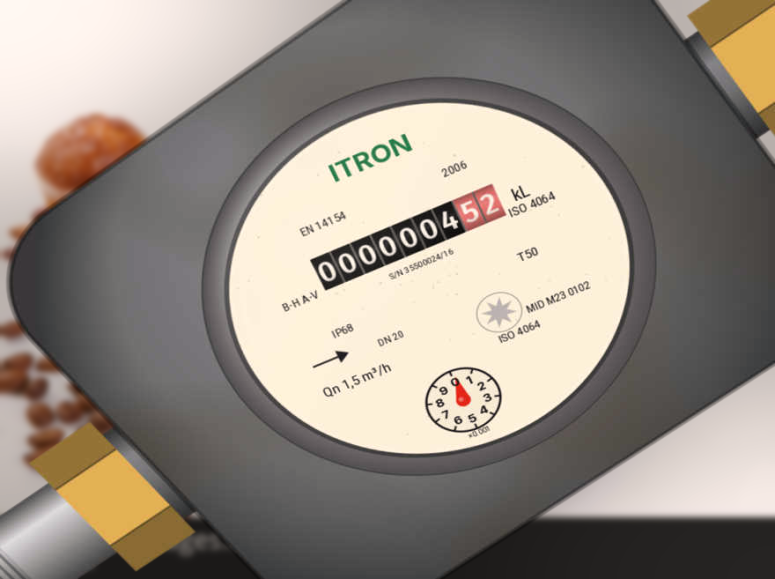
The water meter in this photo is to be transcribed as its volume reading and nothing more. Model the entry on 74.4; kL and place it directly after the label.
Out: 4.520; kL
